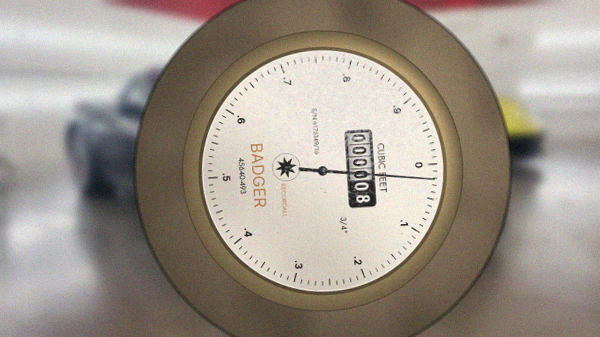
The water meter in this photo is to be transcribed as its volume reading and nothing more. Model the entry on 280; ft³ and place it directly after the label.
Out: 8.02; ft³
